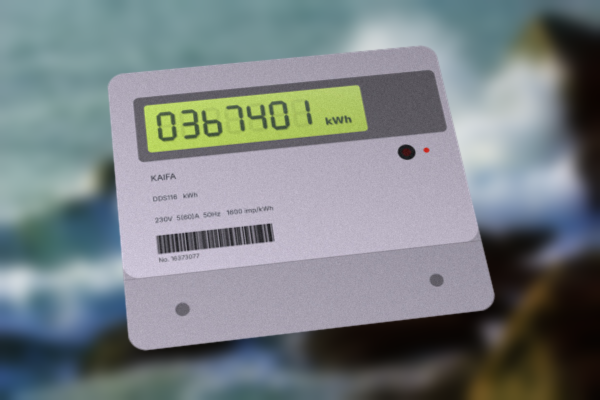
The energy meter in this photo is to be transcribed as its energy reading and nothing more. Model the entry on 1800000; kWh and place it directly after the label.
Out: 367401; kWh
